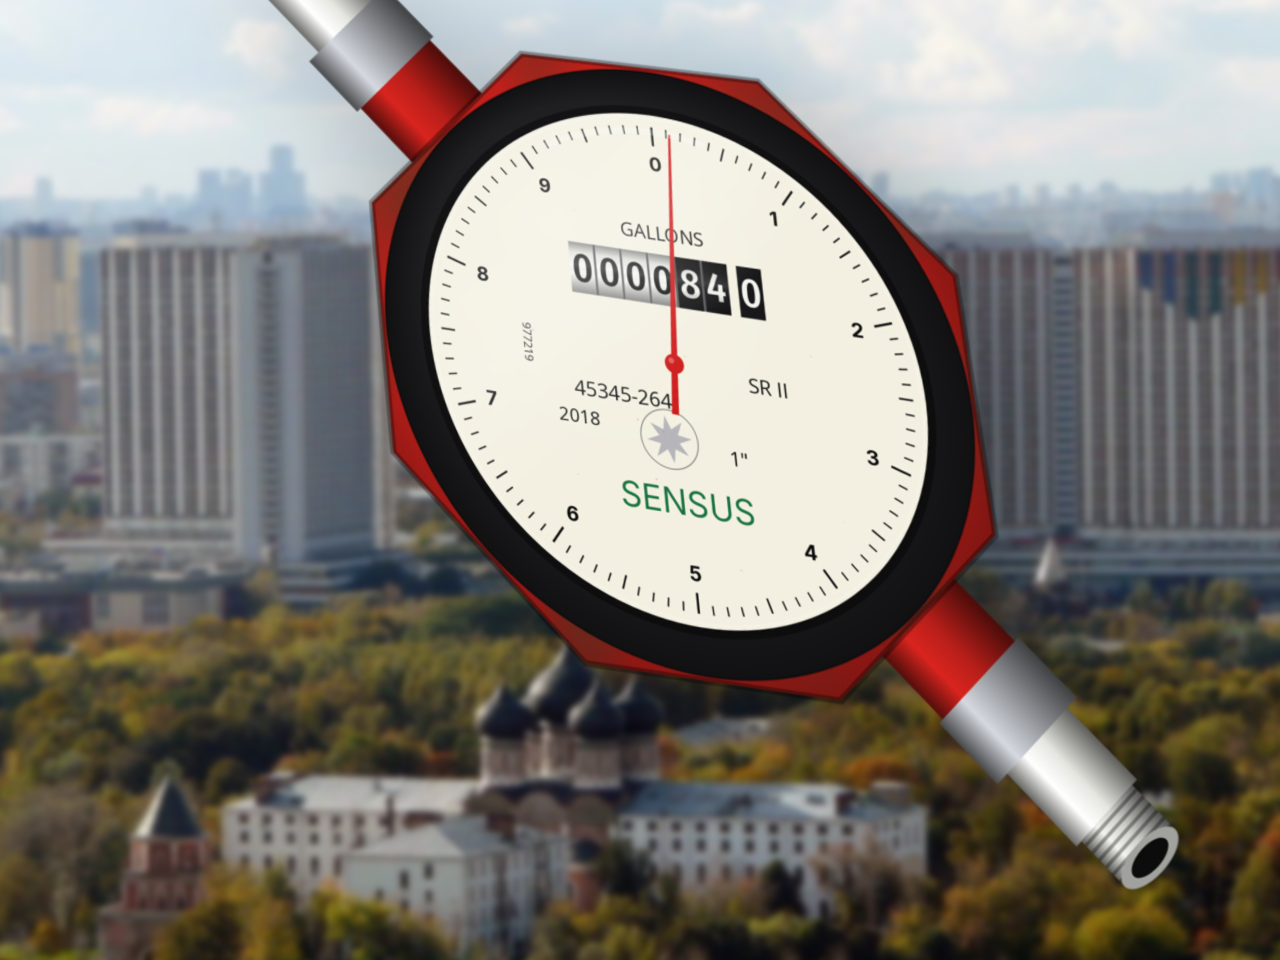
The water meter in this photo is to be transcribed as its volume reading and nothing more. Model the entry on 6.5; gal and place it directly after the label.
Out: 840.1; gal
